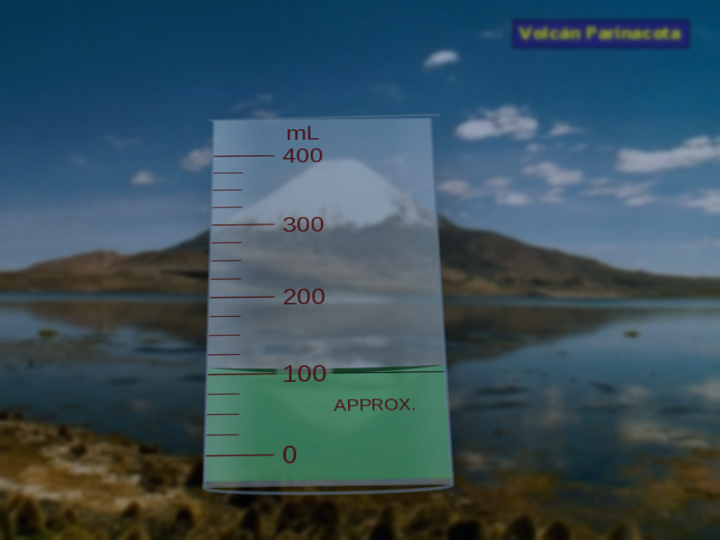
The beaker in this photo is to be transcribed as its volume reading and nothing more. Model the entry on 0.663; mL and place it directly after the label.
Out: 100; mL
